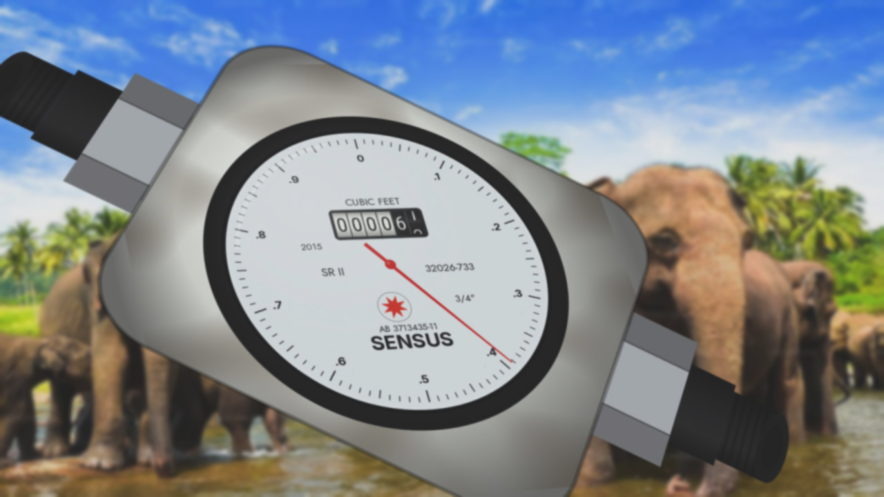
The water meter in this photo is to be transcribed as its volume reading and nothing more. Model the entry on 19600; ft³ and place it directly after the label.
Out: 61.39; ft³
